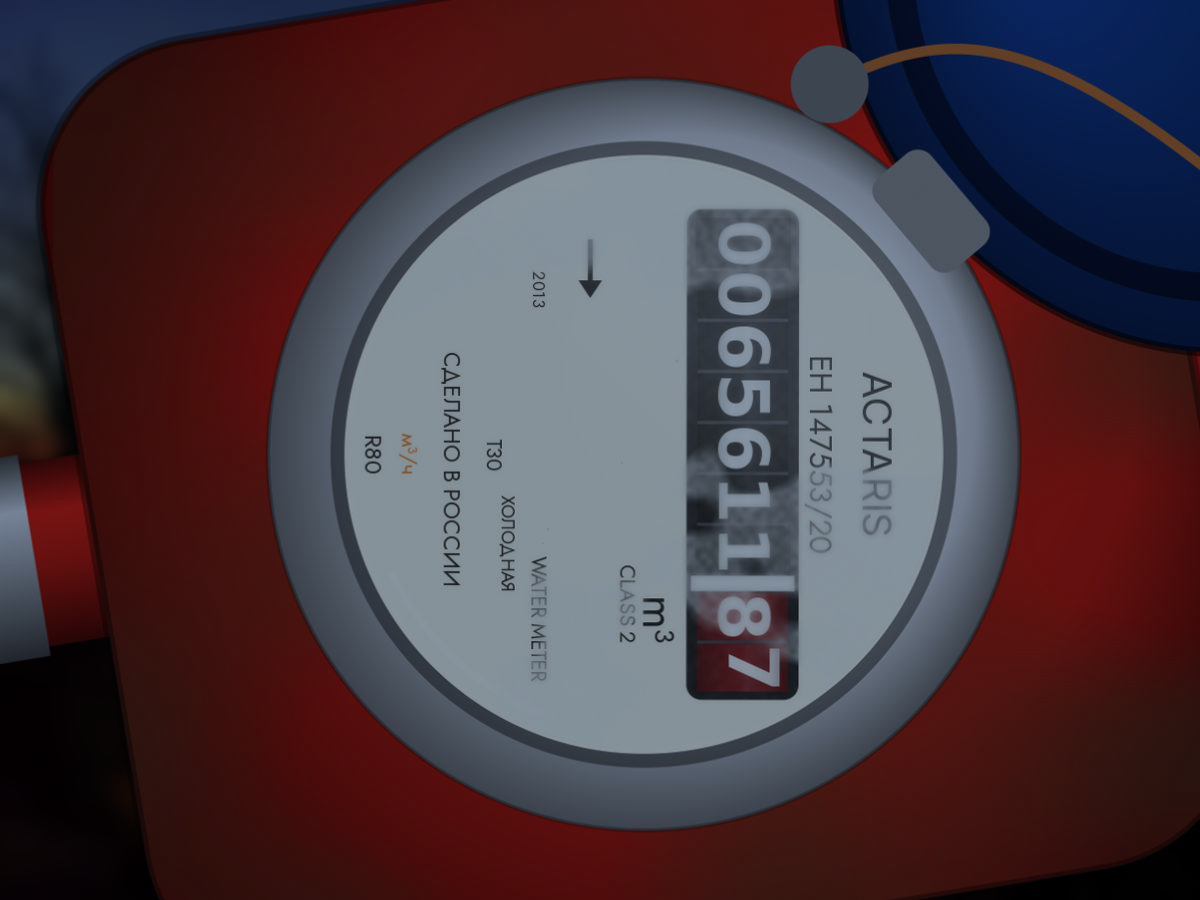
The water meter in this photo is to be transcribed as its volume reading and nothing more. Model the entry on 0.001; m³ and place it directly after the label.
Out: 65611.87; m³
